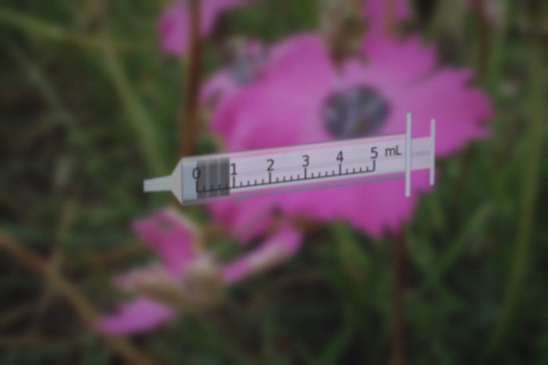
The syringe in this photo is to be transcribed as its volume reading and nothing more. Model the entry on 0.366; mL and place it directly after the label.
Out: 0; mL
